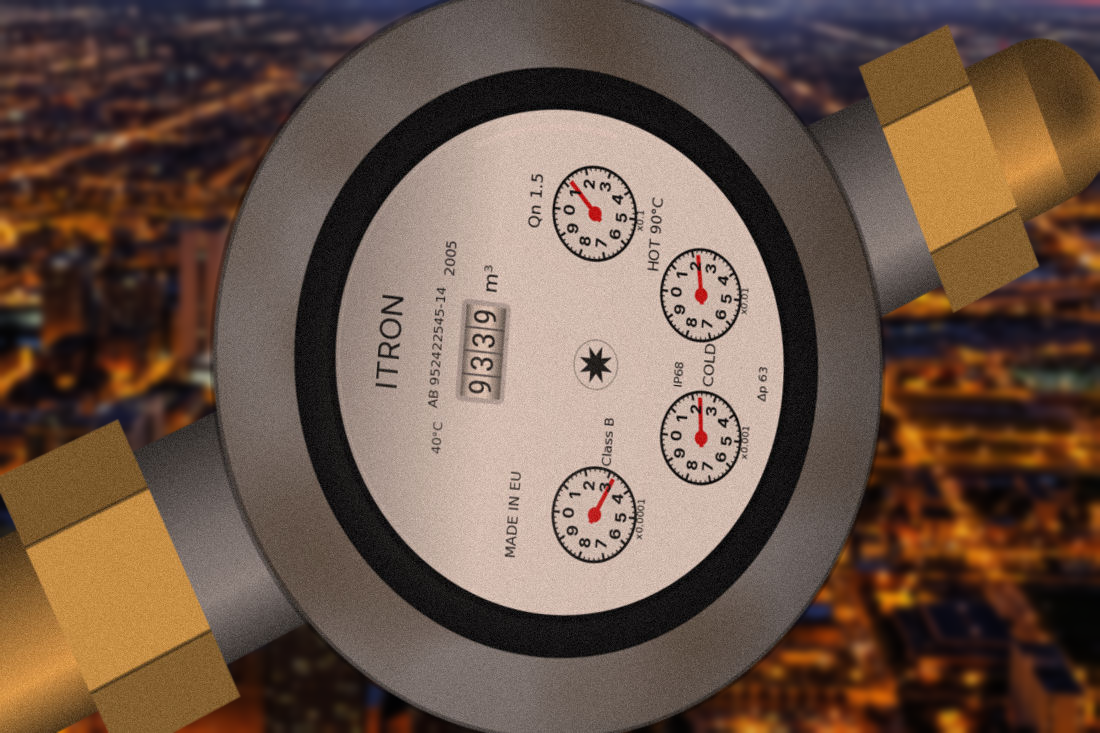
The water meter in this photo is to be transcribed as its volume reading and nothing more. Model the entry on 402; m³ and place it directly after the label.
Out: 9339.1223; m³
